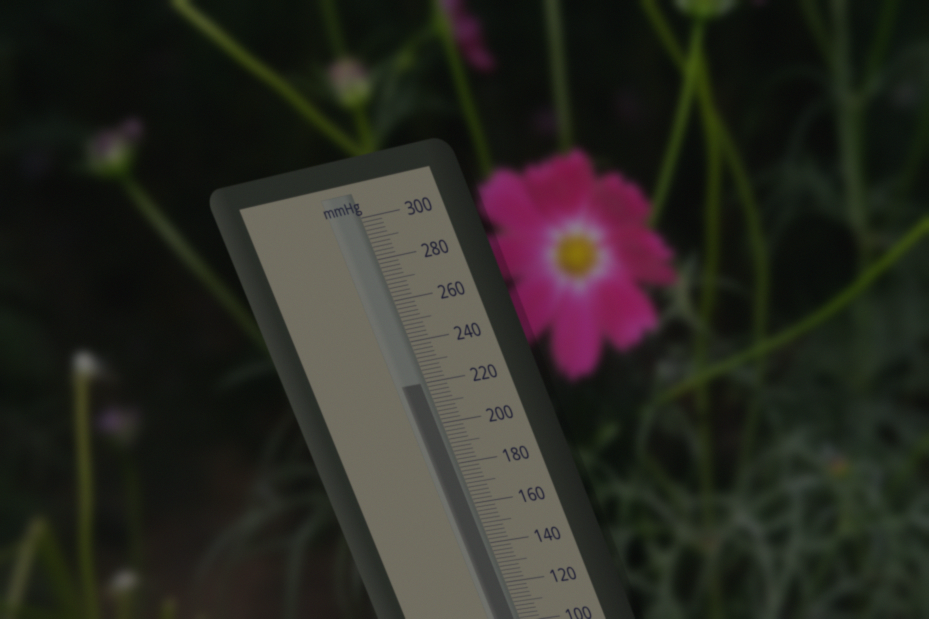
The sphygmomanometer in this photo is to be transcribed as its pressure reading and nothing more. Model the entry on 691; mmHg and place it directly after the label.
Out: 220; mmHg
